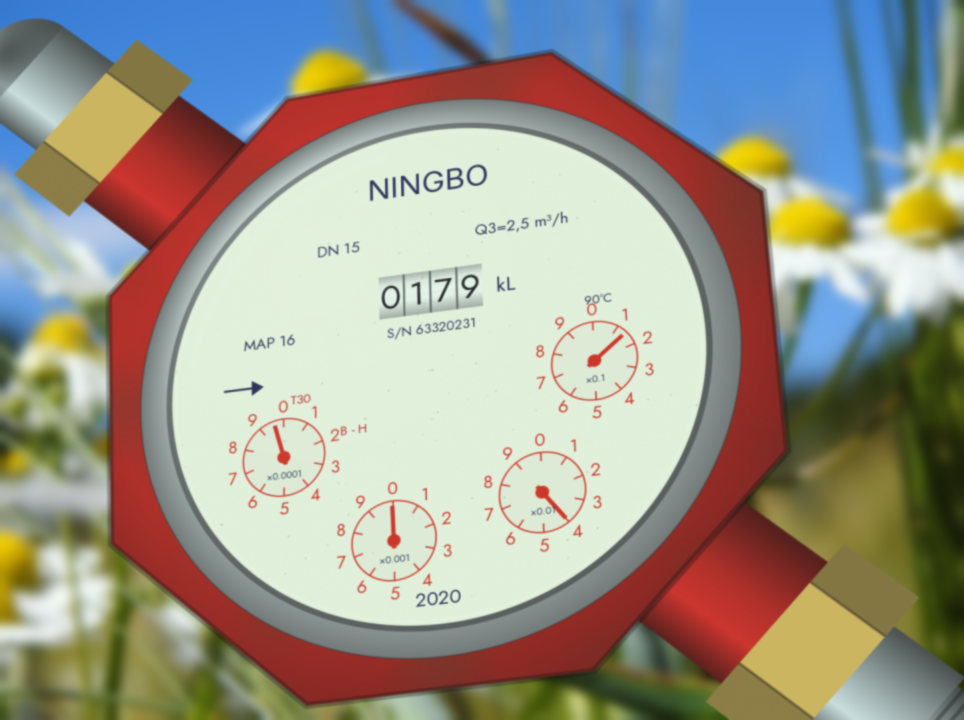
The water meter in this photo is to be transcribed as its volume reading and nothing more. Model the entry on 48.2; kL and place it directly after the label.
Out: 179.1399; kL
